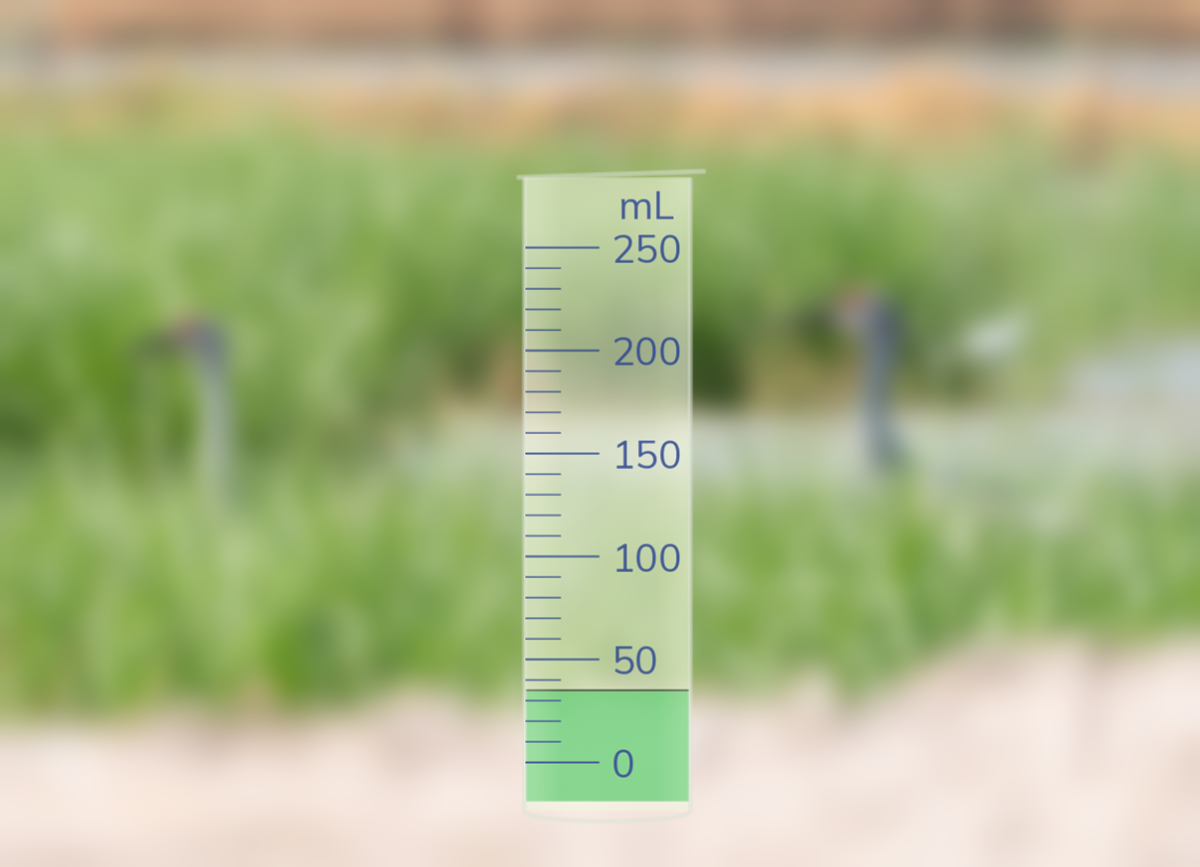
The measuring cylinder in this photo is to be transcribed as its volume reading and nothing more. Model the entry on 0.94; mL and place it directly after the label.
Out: 35; mL
